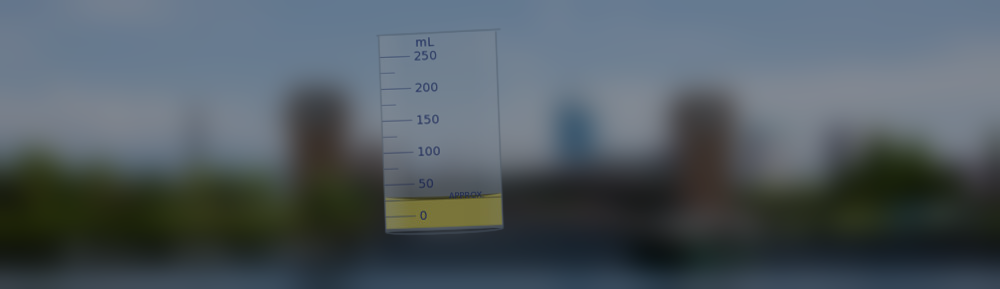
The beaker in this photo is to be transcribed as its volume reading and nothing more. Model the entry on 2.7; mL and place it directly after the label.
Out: 25; mL
